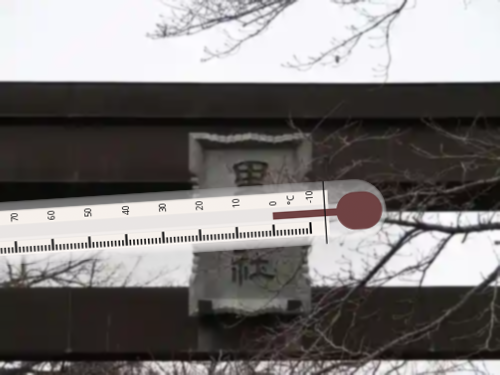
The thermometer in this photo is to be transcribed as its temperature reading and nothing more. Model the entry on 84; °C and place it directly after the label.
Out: 0; °C
